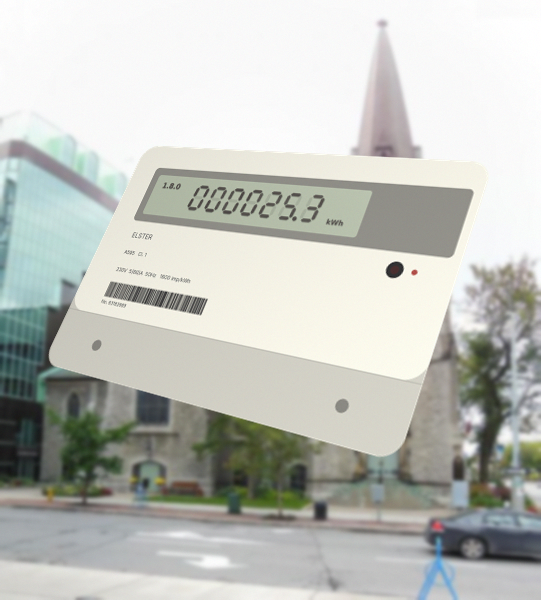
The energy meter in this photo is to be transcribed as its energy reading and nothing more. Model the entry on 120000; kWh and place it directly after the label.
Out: 25.3; kWh
